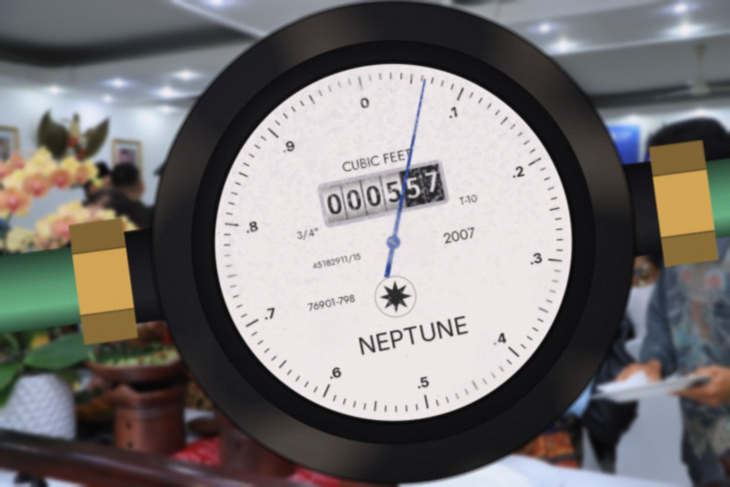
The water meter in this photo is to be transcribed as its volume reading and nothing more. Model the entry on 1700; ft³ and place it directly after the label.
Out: 557.06; ft³
